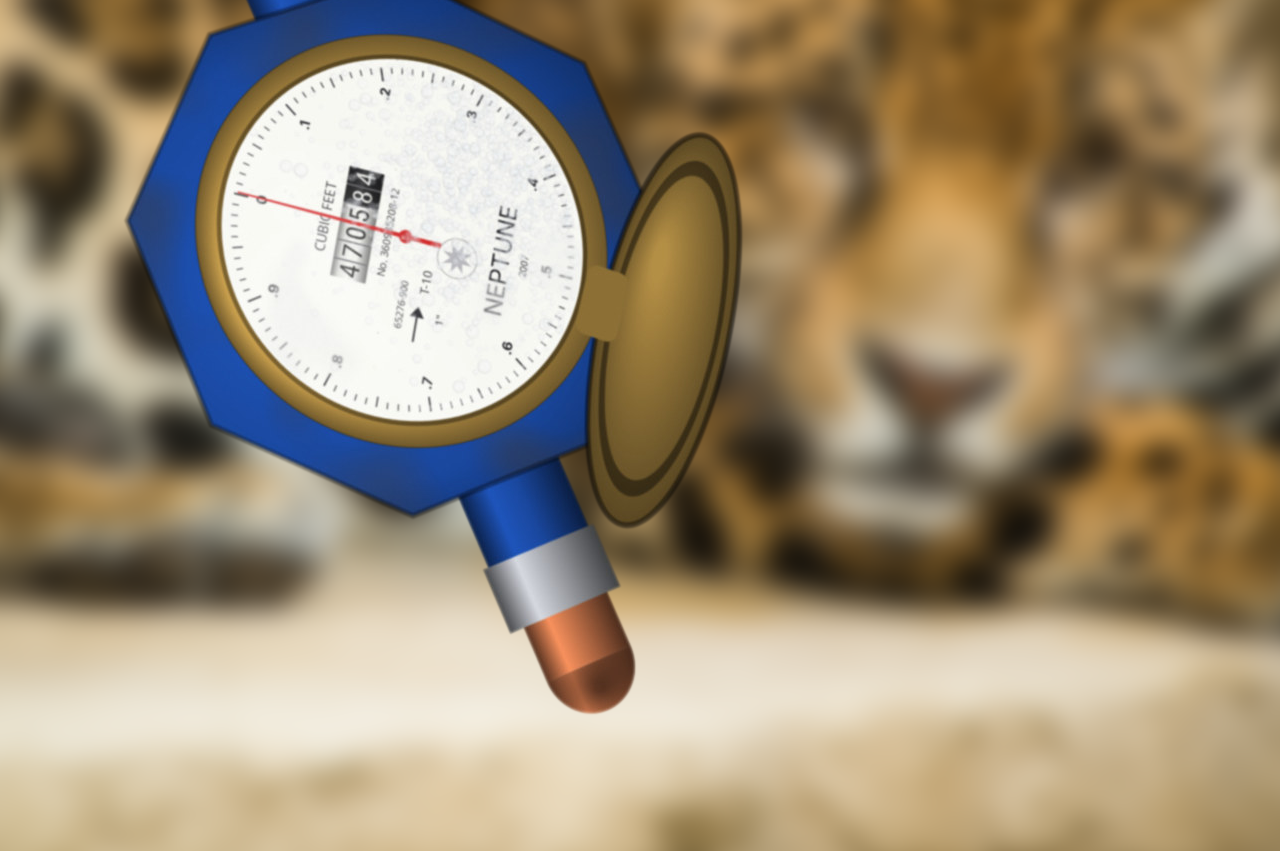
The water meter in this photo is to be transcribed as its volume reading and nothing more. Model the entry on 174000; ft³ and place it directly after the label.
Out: 470584.00; ft³
